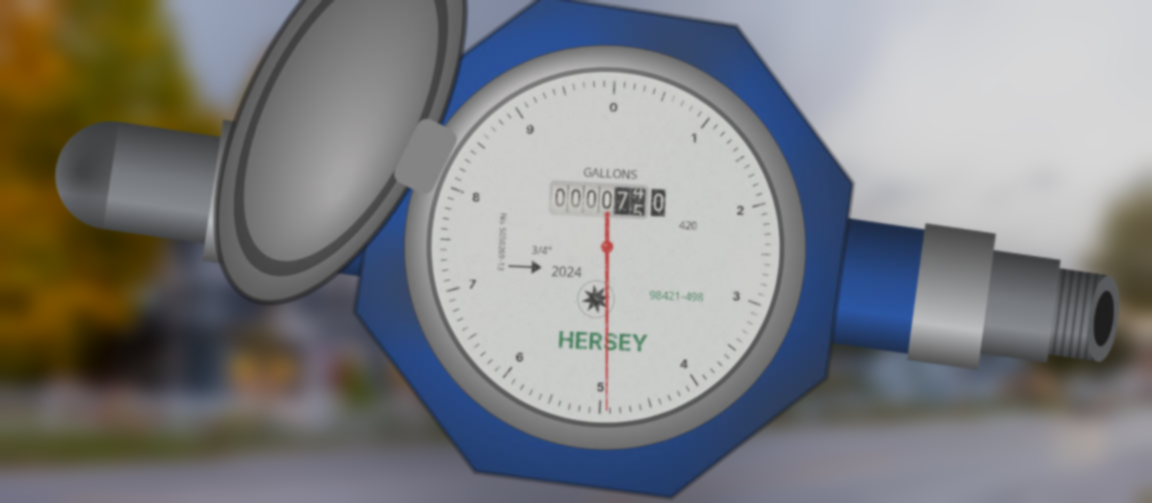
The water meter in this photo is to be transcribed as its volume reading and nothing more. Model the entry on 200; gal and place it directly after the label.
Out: 744.9; gal
